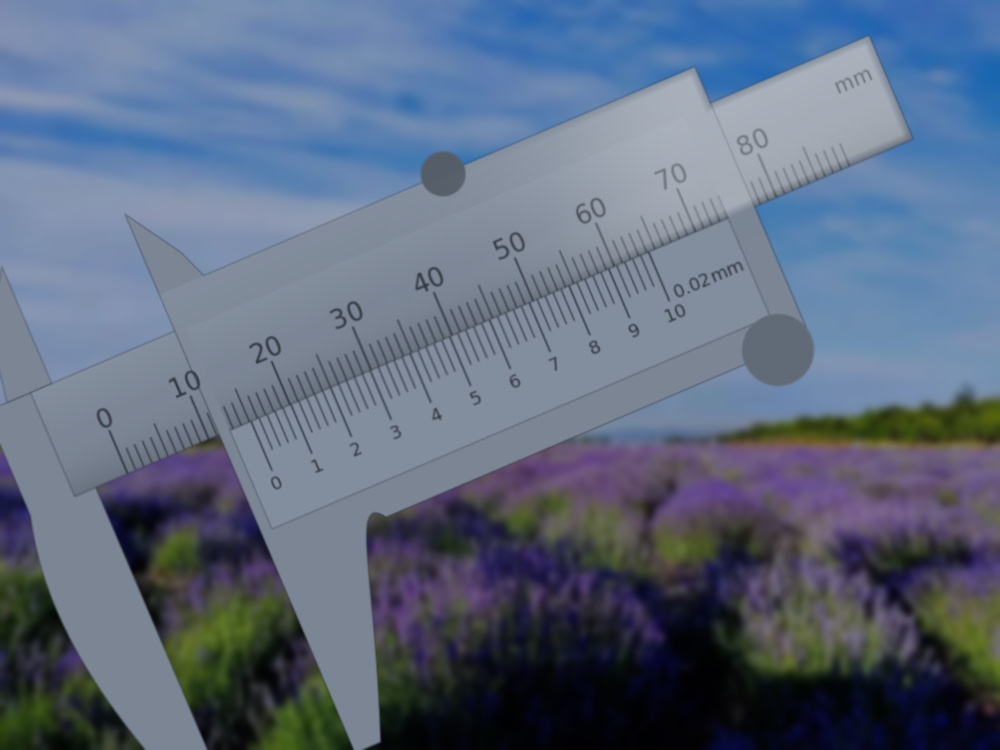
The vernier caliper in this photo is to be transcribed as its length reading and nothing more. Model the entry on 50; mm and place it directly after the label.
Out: 15.2; mm
